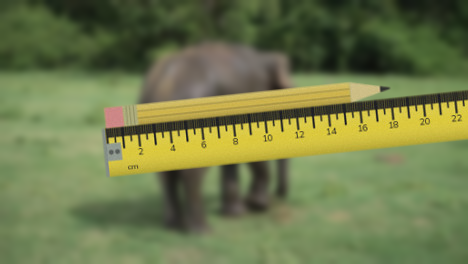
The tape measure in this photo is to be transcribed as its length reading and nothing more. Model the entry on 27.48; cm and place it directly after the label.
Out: 18; cm
